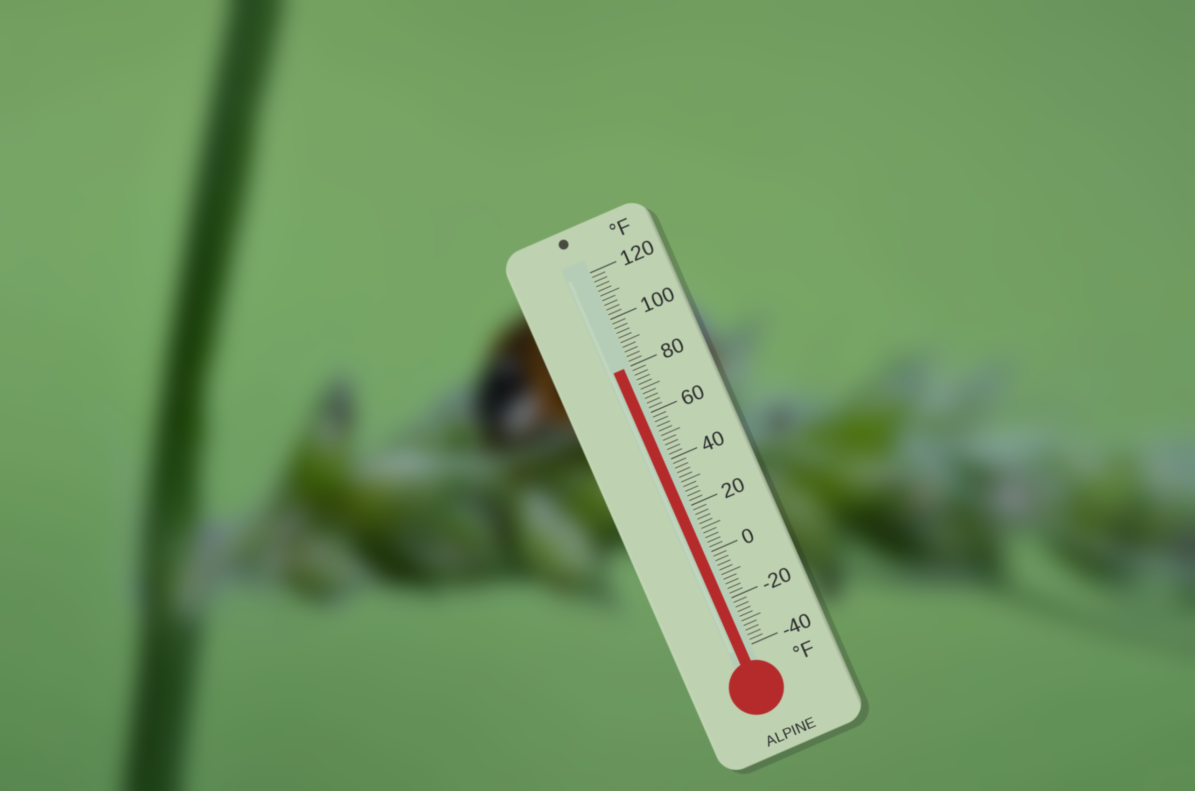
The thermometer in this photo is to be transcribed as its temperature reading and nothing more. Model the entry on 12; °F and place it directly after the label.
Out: 80; °F
